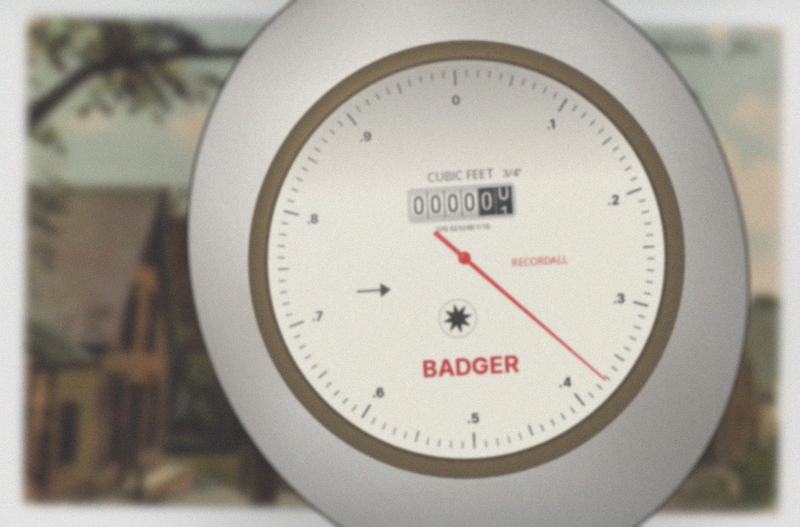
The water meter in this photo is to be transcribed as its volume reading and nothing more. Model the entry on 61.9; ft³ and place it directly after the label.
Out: 0.37; ft³
